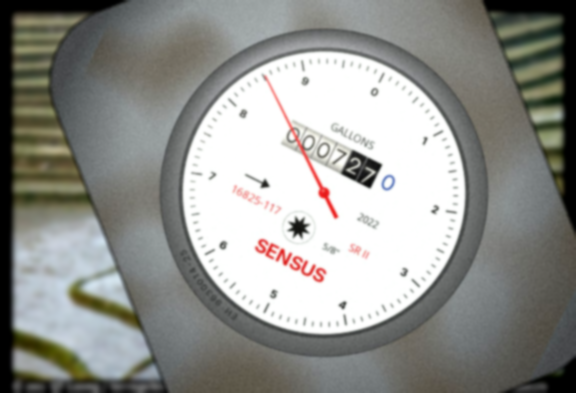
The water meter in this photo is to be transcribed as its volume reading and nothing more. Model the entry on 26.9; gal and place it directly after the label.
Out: 7268.5; gal
